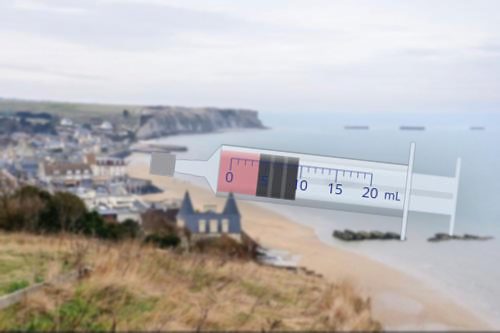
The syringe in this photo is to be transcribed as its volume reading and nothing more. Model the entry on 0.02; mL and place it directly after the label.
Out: 4; mL
